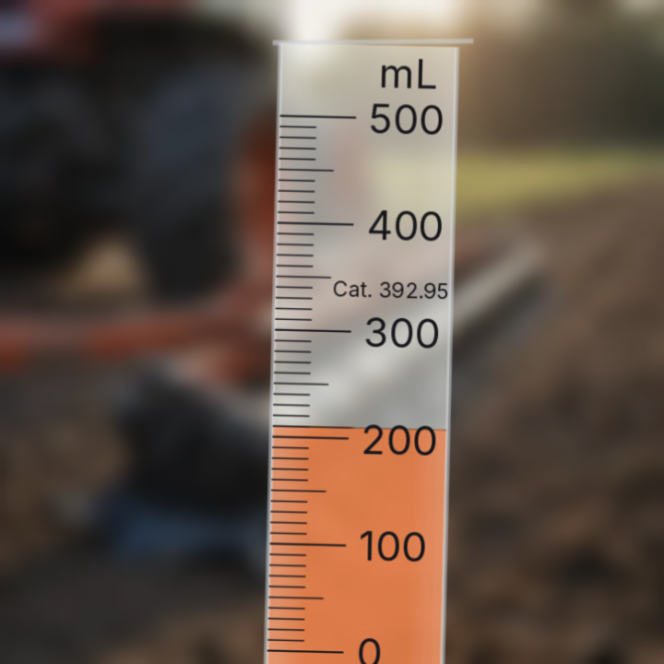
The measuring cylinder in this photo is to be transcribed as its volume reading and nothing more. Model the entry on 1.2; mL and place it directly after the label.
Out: 210; mL
